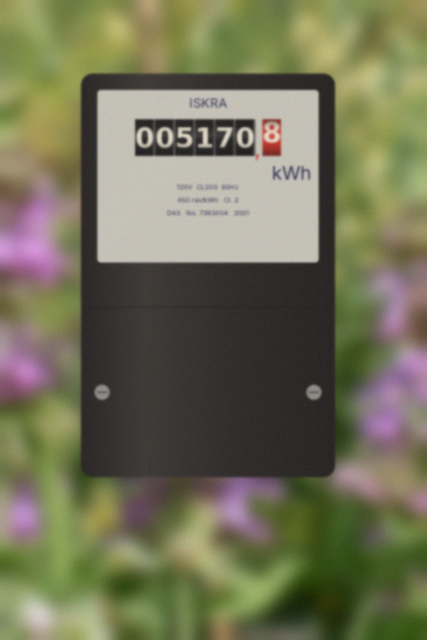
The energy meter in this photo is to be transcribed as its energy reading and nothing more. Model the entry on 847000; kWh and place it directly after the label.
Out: 5170.8; kWh
